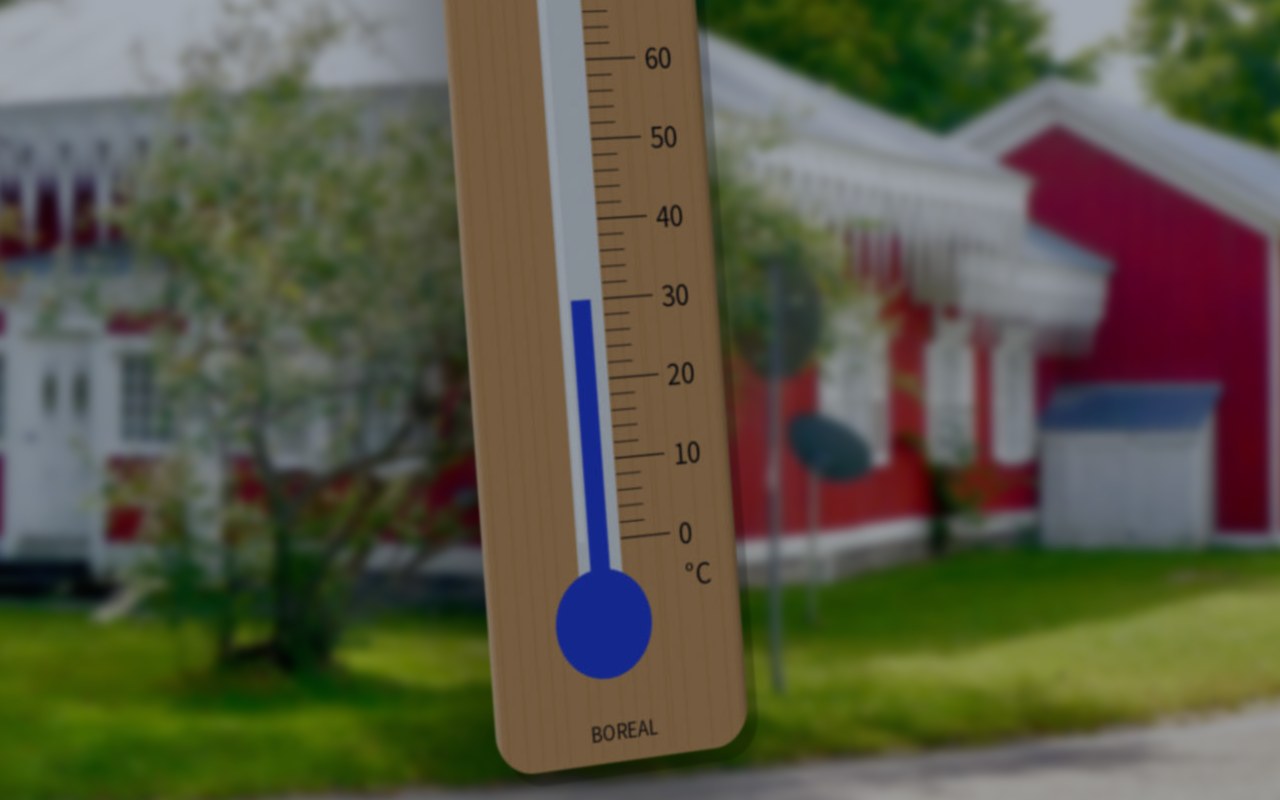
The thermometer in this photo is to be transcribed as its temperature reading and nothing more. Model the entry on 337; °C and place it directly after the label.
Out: 30; °C
